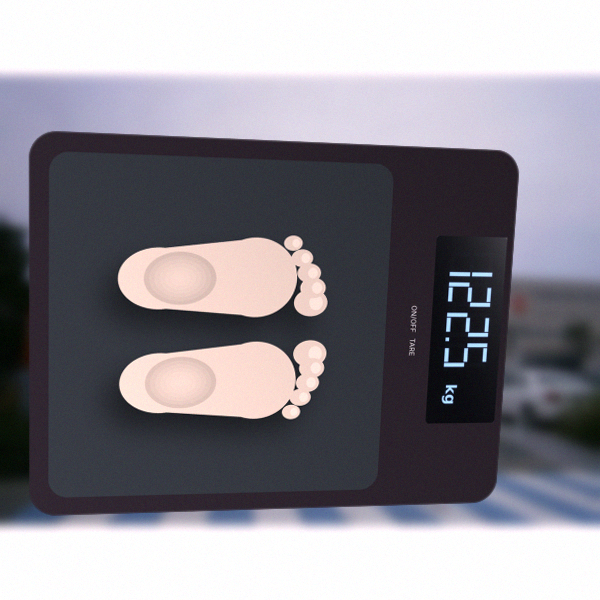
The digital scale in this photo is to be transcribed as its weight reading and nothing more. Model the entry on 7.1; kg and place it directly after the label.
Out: 122.5; kg
